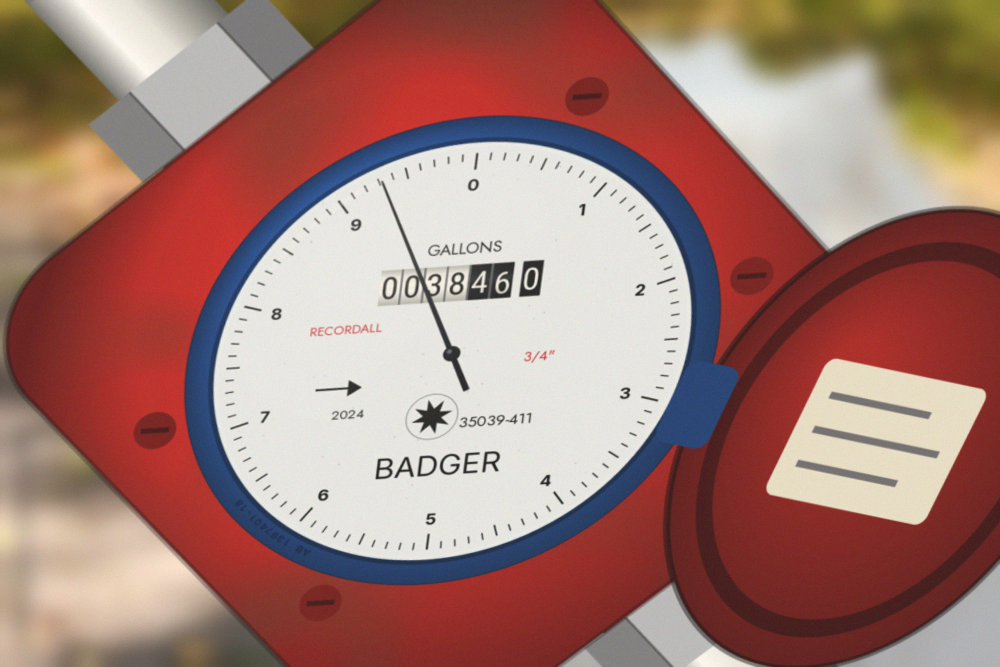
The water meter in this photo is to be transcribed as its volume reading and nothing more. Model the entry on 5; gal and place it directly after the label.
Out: 38459.3; gal
